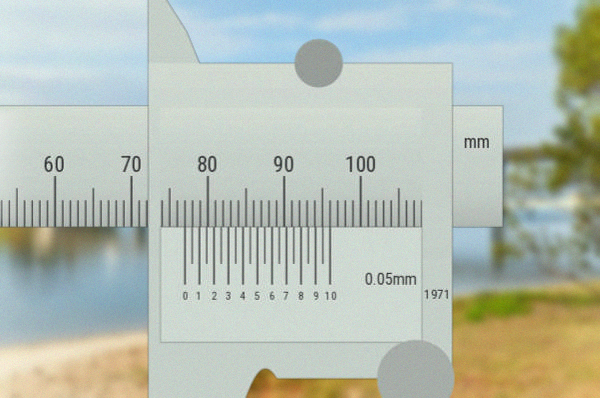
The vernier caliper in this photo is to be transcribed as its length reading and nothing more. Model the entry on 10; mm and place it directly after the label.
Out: 77.0; mm
